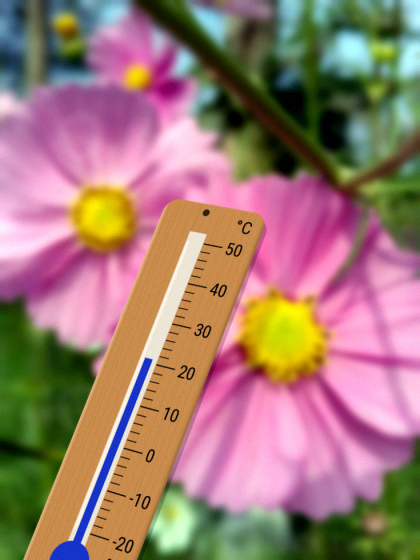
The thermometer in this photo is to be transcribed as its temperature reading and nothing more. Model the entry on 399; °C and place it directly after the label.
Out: 21; °C
